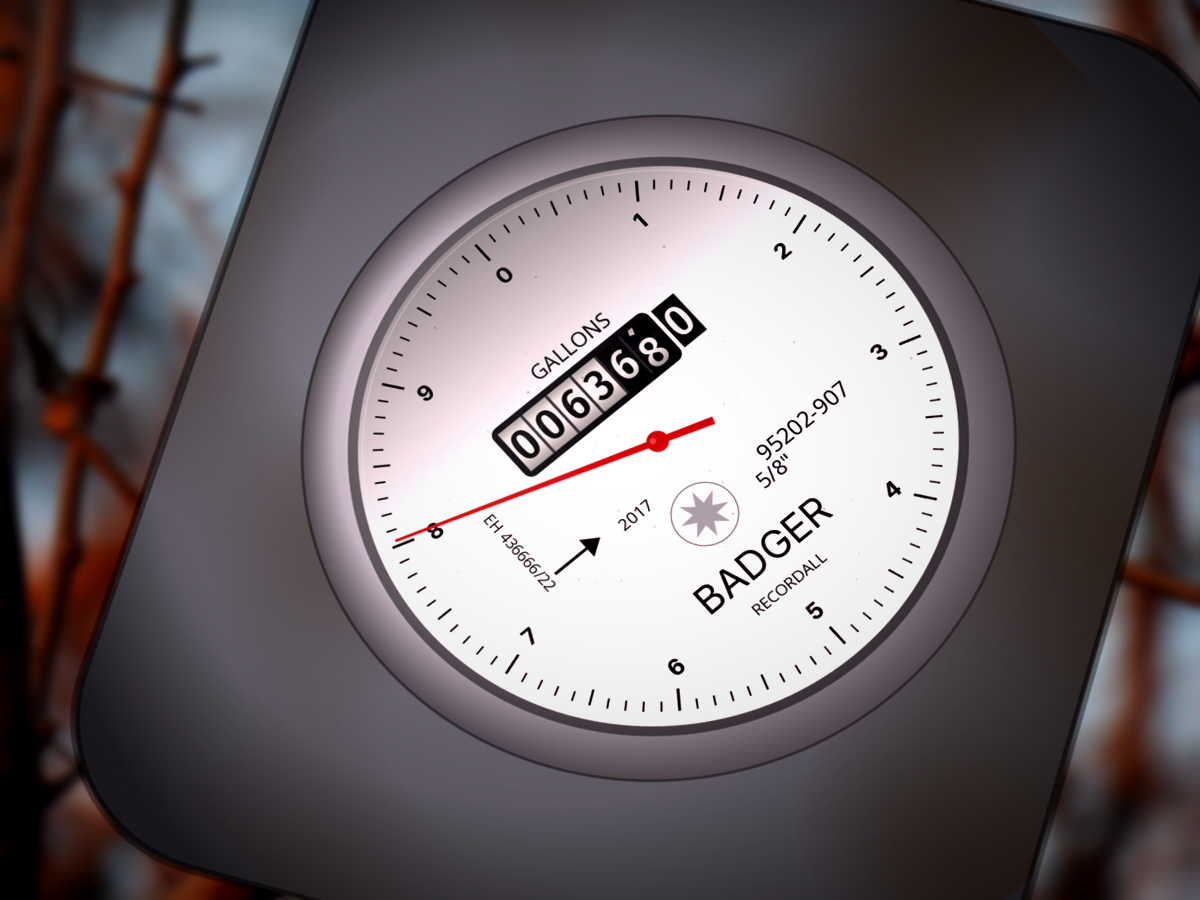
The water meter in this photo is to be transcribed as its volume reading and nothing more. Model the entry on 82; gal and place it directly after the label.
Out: 63678.0; gal
